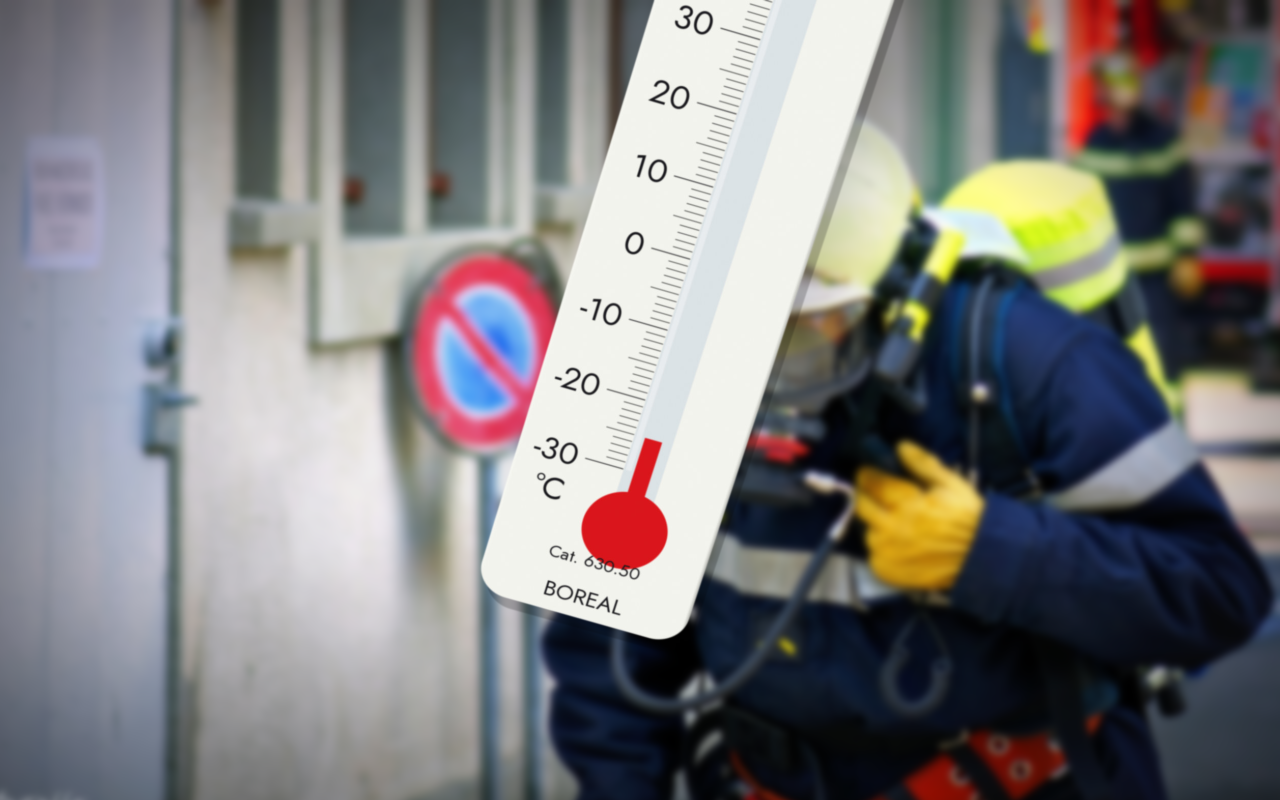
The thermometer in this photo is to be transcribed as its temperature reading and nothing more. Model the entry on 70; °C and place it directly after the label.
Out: -25; °C
